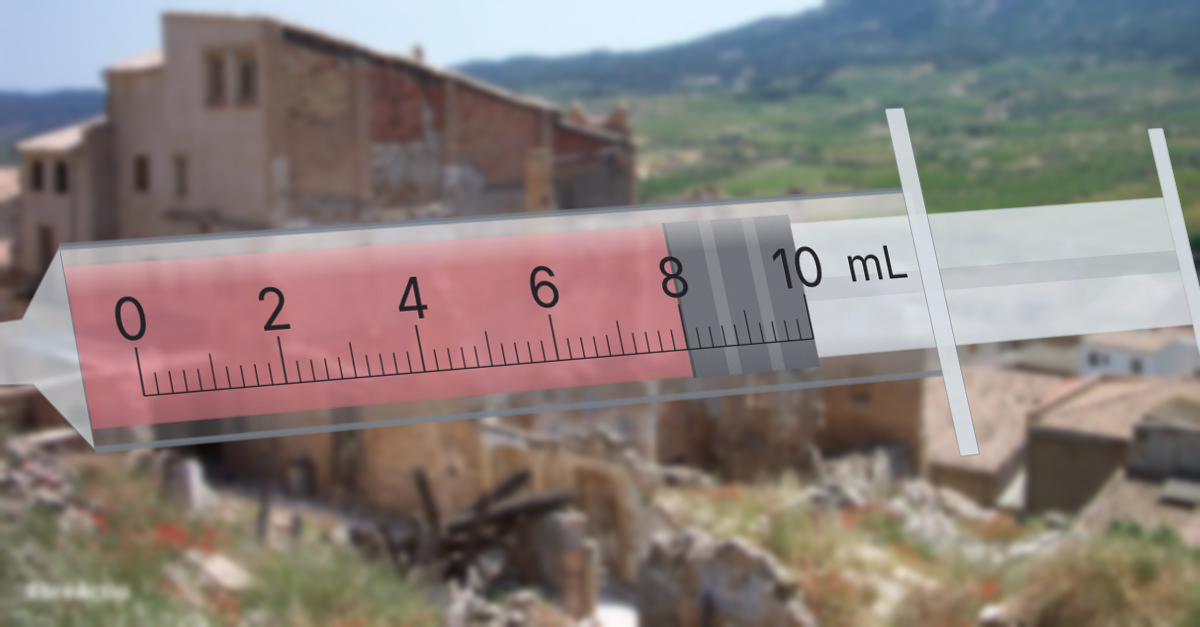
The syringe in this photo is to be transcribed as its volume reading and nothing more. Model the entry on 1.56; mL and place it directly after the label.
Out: 8; mL
